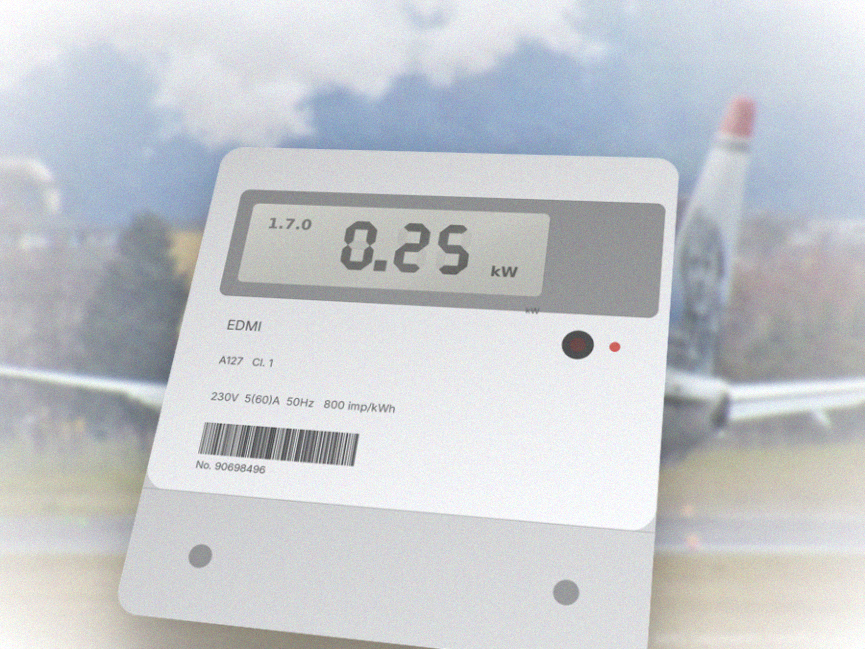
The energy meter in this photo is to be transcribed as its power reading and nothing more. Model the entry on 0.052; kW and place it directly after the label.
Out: 0.25; kW
